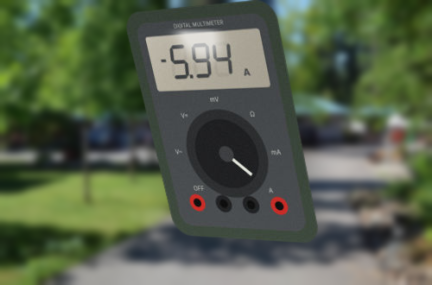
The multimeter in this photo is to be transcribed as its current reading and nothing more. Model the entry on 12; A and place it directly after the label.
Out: -5.94; A
